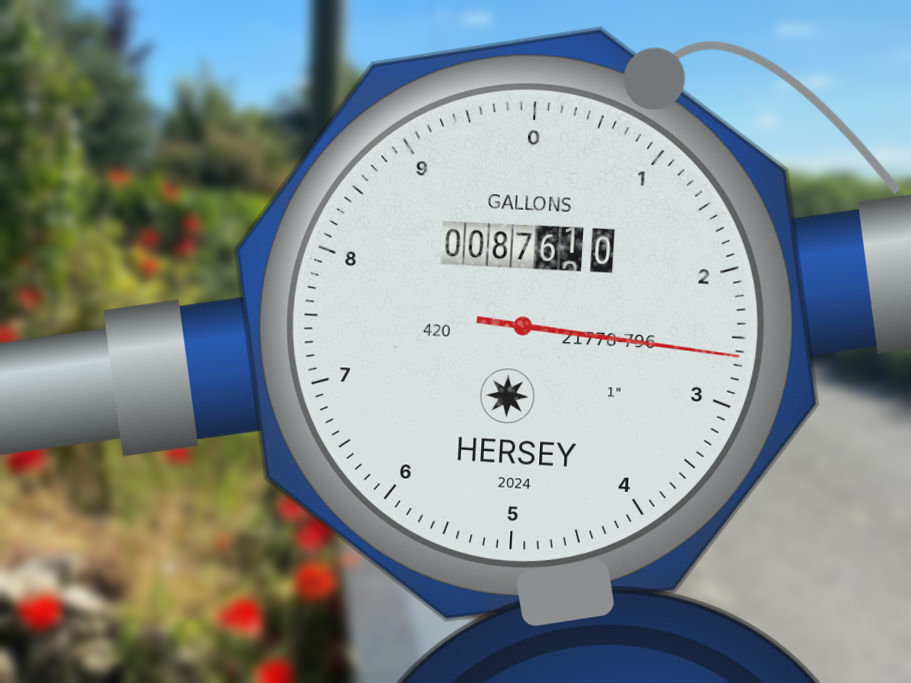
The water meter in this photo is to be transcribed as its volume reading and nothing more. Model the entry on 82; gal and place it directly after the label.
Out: 87612.6; gal
